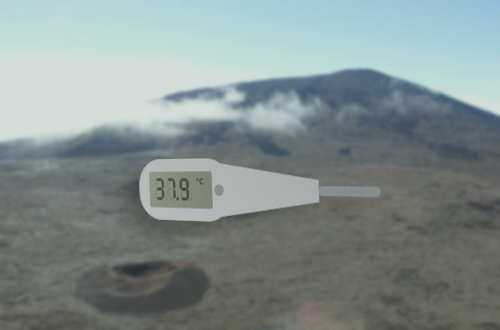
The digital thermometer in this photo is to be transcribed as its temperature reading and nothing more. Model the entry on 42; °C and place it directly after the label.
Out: 37.9; °C
